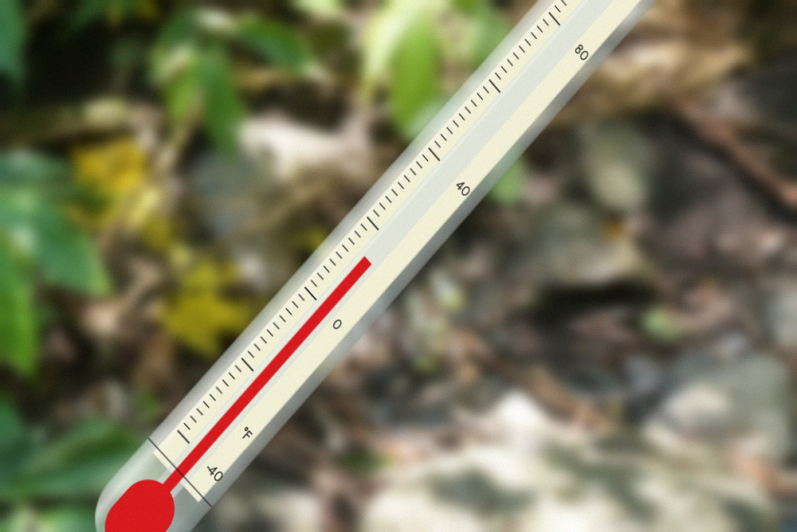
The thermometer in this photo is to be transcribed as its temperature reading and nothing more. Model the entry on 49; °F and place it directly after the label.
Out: 14; °F
